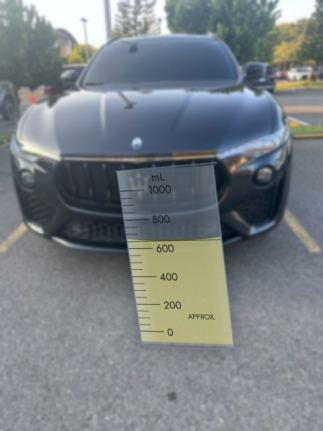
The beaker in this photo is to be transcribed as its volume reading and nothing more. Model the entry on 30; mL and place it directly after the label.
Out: 650; mL
